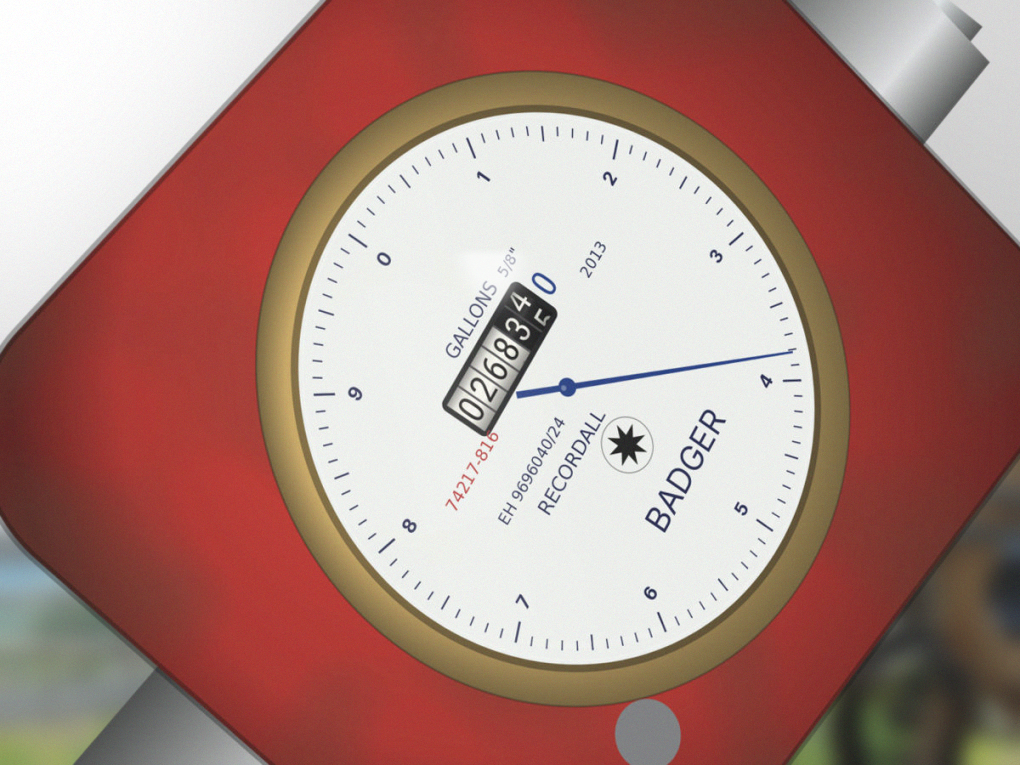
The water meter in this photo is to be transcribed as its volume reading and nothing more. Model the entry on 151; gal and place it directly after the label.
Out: 268343.8; gal
